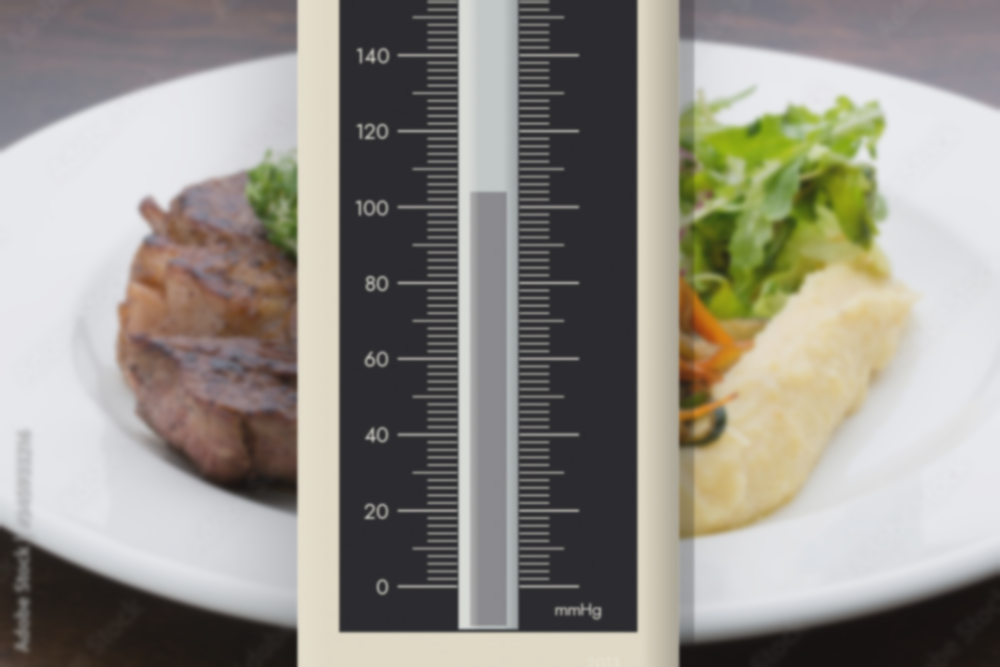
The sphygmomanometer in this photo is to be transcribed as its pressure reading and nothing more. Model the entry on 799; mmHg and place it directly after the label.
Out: 104; mmHg
